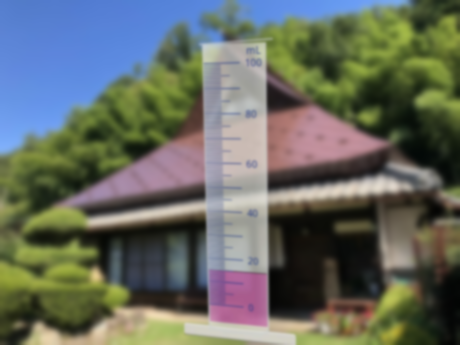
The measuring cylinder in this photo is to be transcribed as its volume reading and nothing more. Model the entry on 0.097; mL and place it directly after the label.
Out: 15; mL
